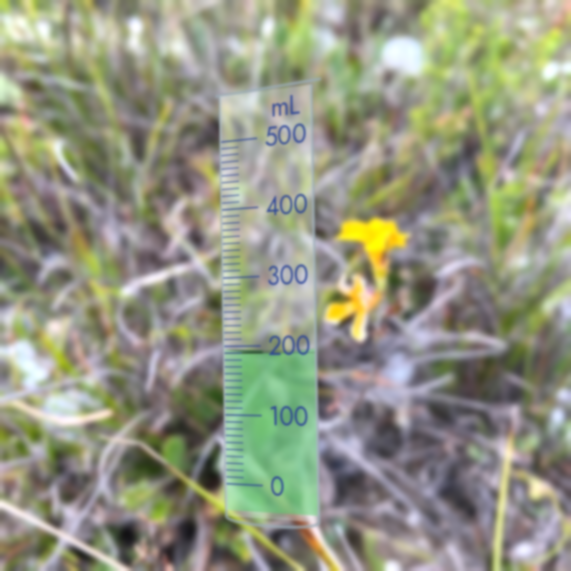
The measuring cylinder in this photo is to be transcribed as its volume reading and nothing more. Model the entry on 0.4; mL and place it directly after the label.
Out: 190; mL
